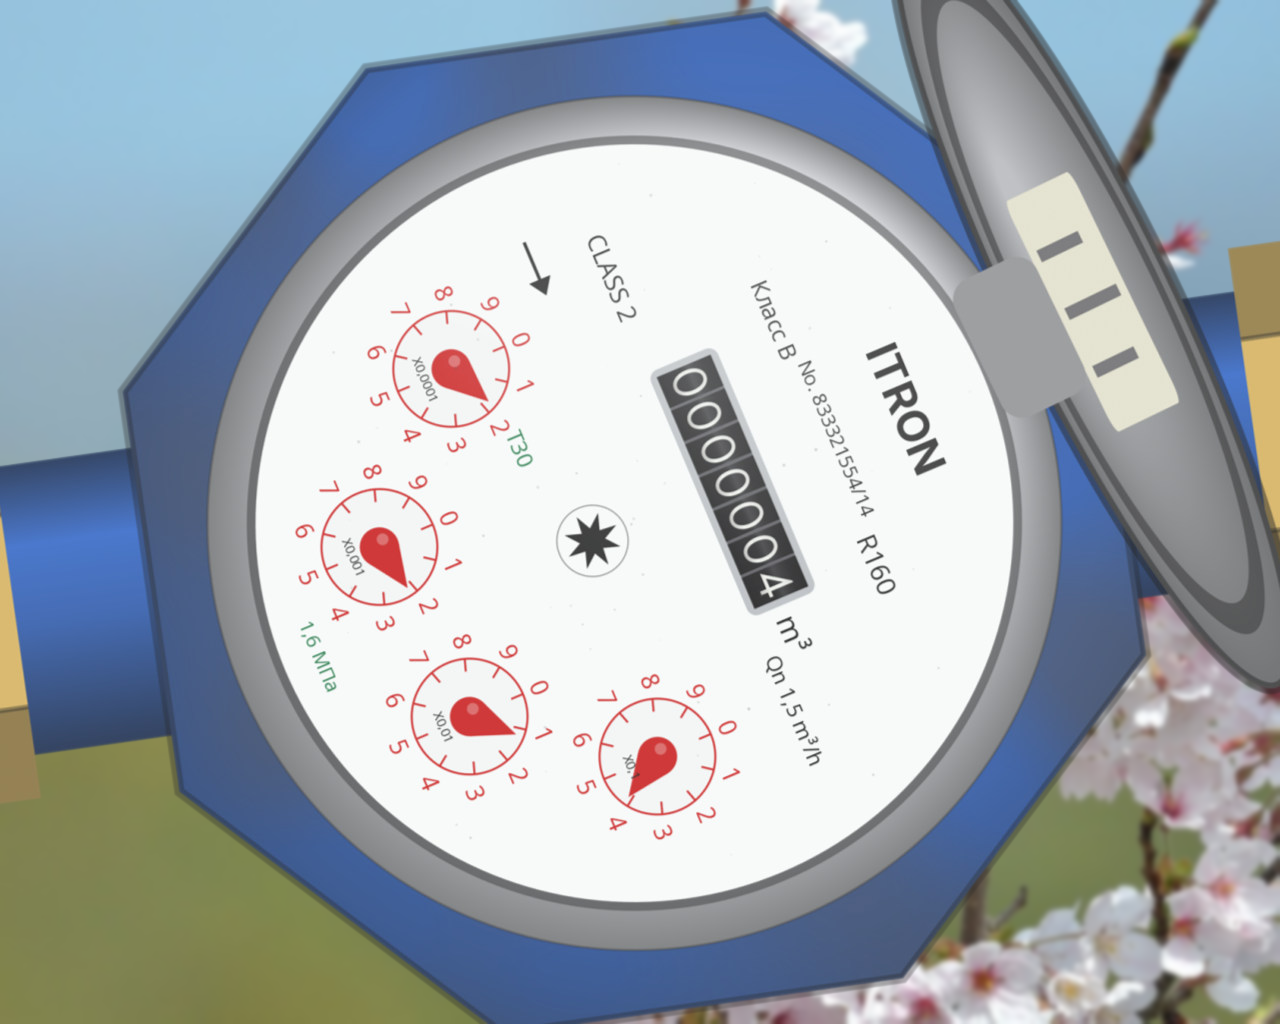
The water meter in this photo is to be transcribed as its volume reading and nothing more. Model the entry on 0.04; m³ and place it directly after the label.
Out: 4.4121; m³
